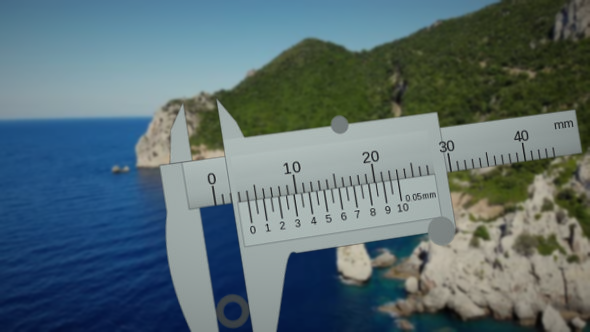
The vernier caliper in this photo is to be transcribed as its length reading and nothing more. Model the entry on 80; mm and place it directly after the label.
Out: 4.0; mm
